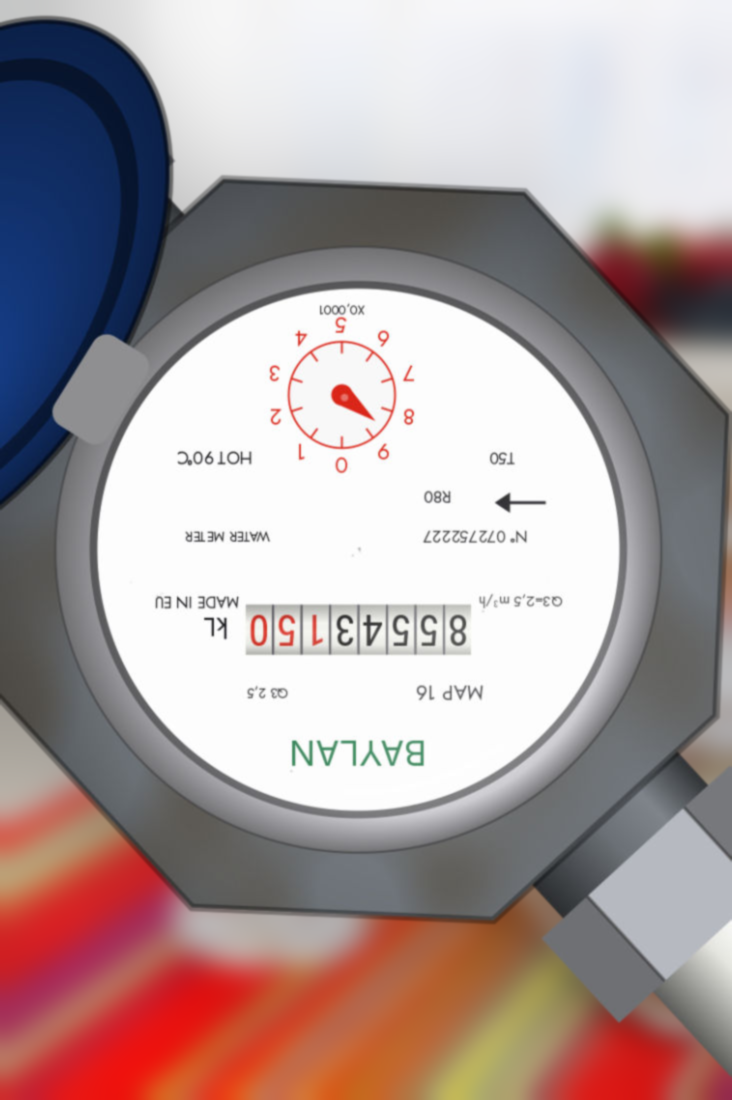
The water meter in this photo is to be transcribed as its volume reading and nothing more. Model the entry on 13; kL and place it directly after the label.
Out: 85543.1508; kL
